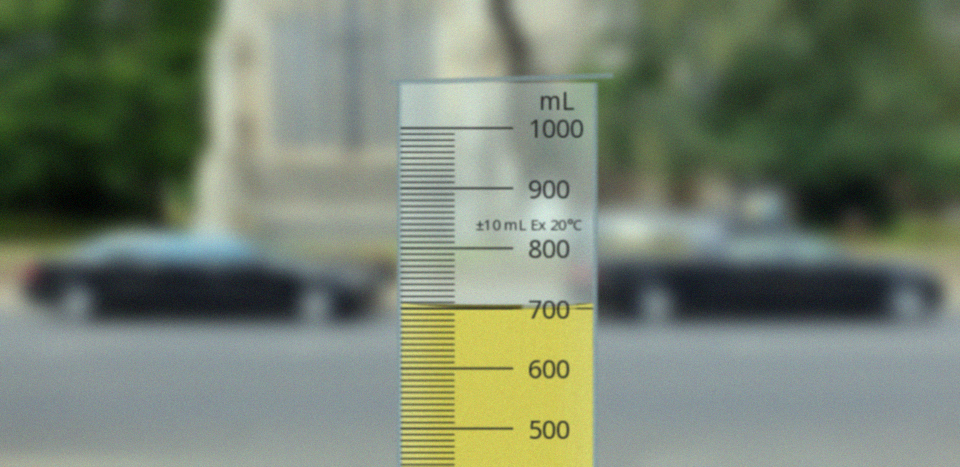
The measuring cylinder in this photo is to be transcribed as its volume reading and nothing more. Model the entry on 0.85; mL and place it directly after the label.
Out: 700; mL
